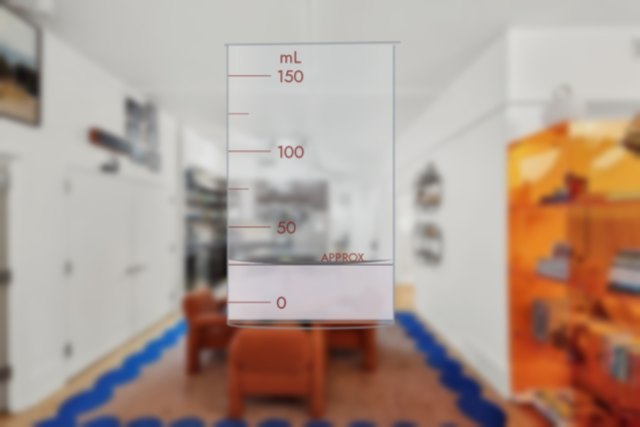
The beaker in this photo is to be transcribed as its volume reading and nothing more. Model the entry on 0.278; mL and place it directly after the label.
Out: 25; mL
